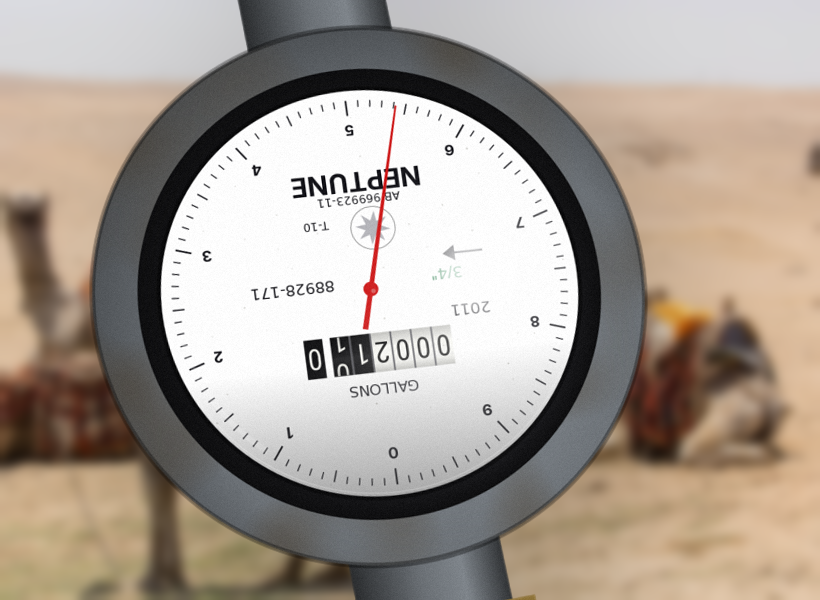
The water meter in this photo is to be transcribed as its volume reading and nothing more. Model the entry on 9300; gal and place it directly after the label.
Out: 2105.4; gal
